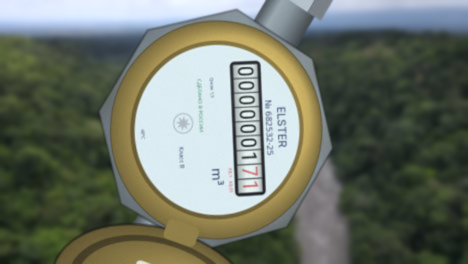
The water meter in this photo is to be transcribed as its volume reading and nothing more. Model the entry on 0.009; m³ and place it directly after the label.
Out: 1.71; m³
